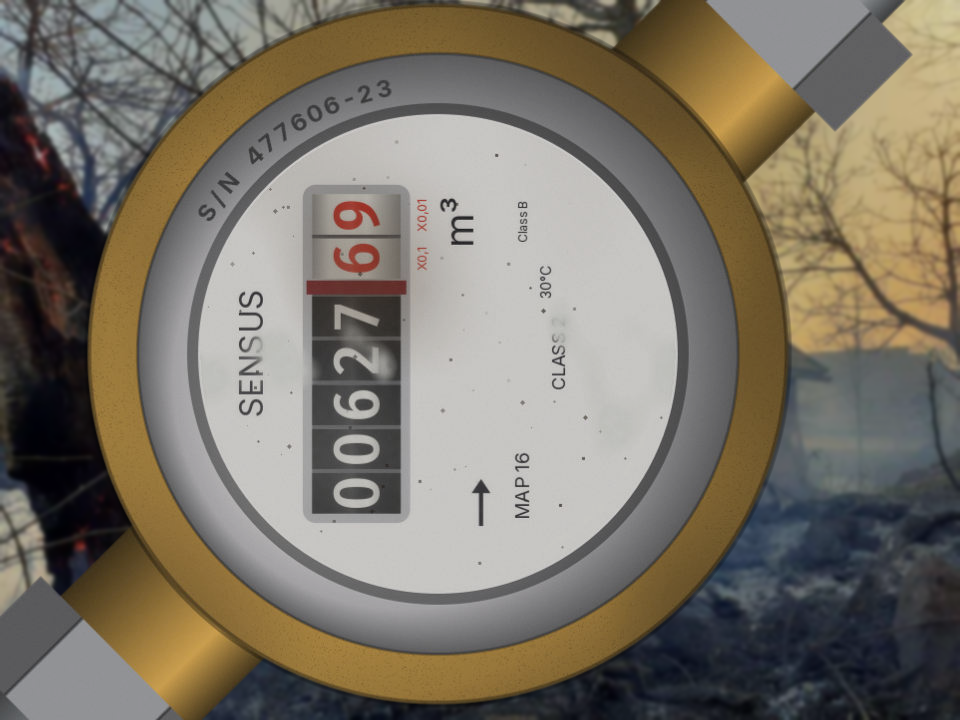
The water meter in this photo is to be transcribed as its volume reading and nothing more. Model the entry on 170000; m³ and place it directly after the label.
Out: 627.69; m³
